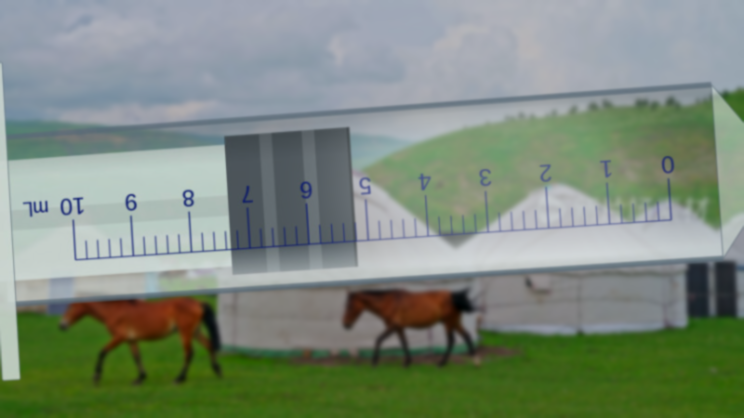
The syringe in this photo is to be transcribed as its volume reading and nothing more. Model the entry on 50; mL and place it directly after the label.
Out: 5.2; mL
